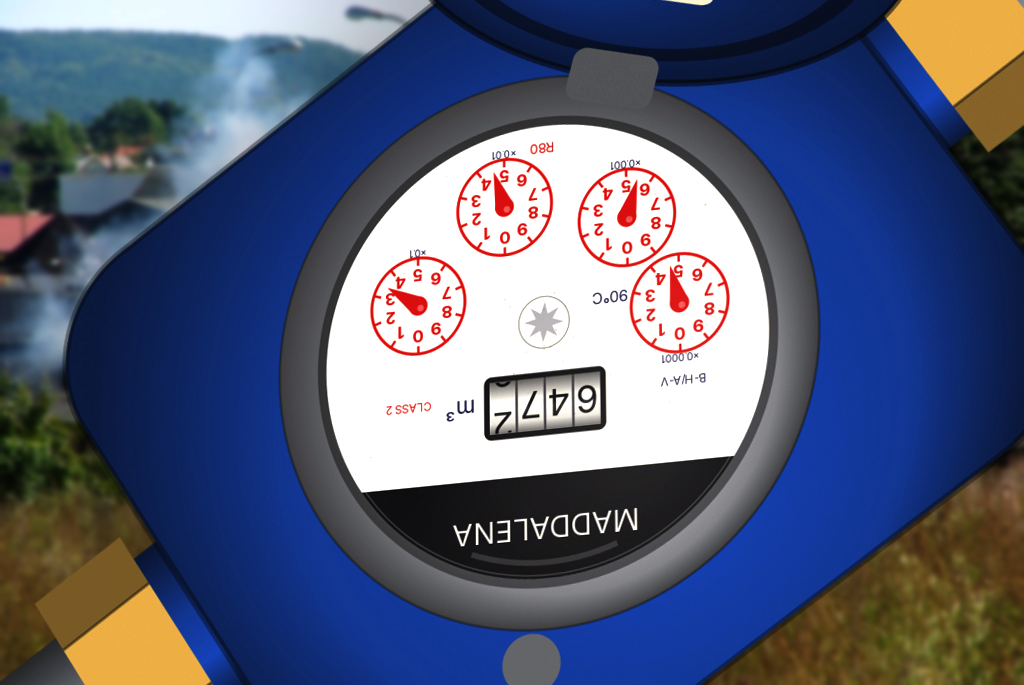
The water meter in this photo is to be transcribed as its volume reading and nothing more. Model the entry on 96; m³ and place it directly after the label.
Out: 6472.3454; m³
